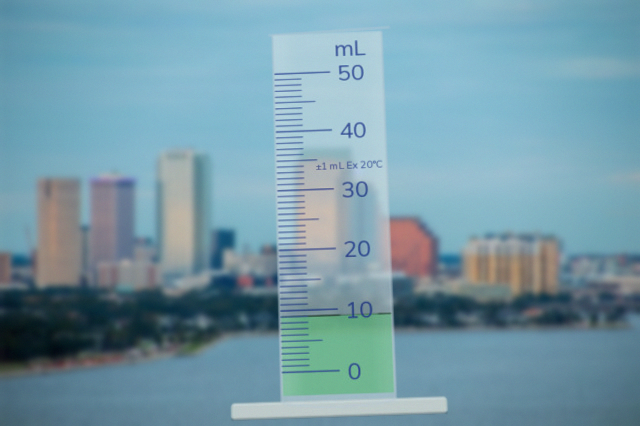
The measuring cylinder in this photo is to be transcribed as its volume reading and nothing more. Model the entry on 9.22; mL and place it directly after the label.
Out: 9; mL
